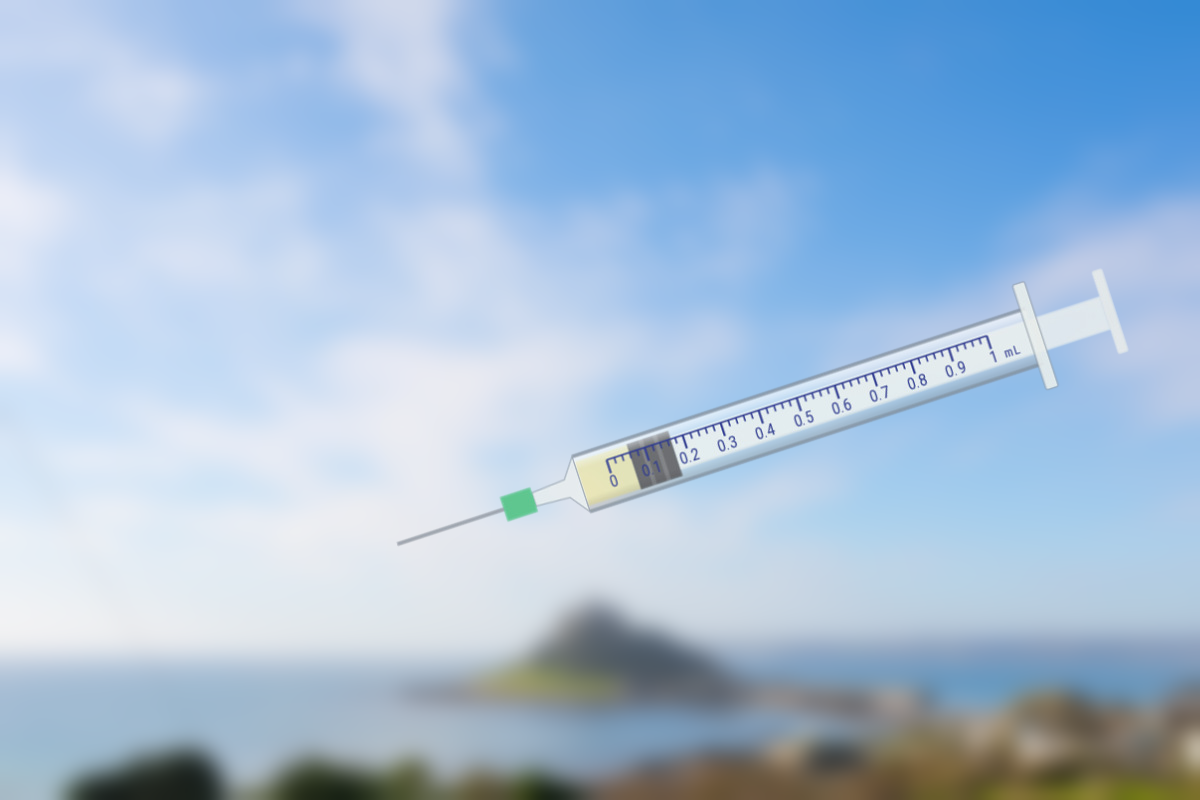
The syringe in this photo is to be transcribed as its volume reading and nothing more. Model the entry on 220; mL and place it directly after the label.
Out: 0.06; mL
